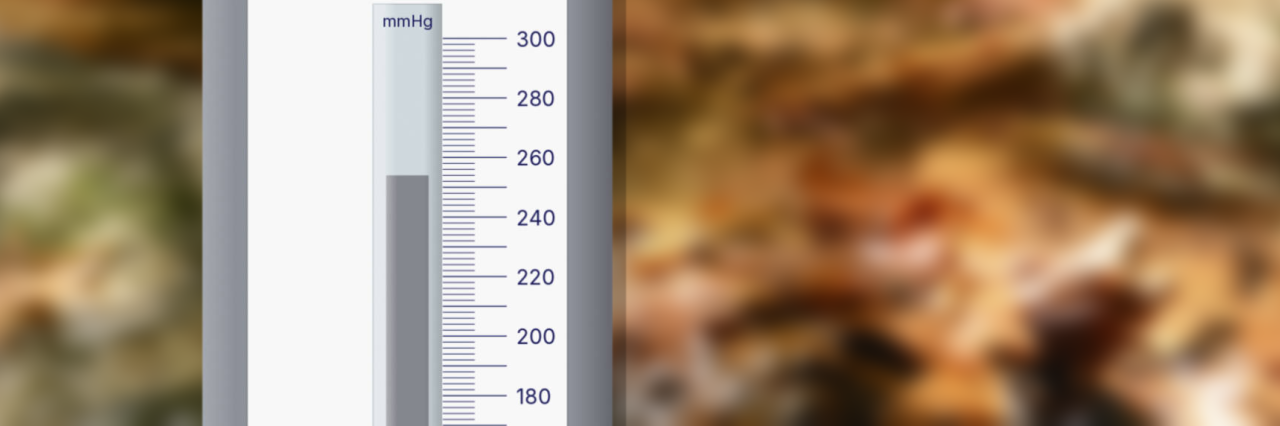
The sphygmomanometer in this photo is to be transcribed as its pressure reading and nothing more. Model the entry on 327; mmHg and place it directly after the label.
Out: 254; mmHg
